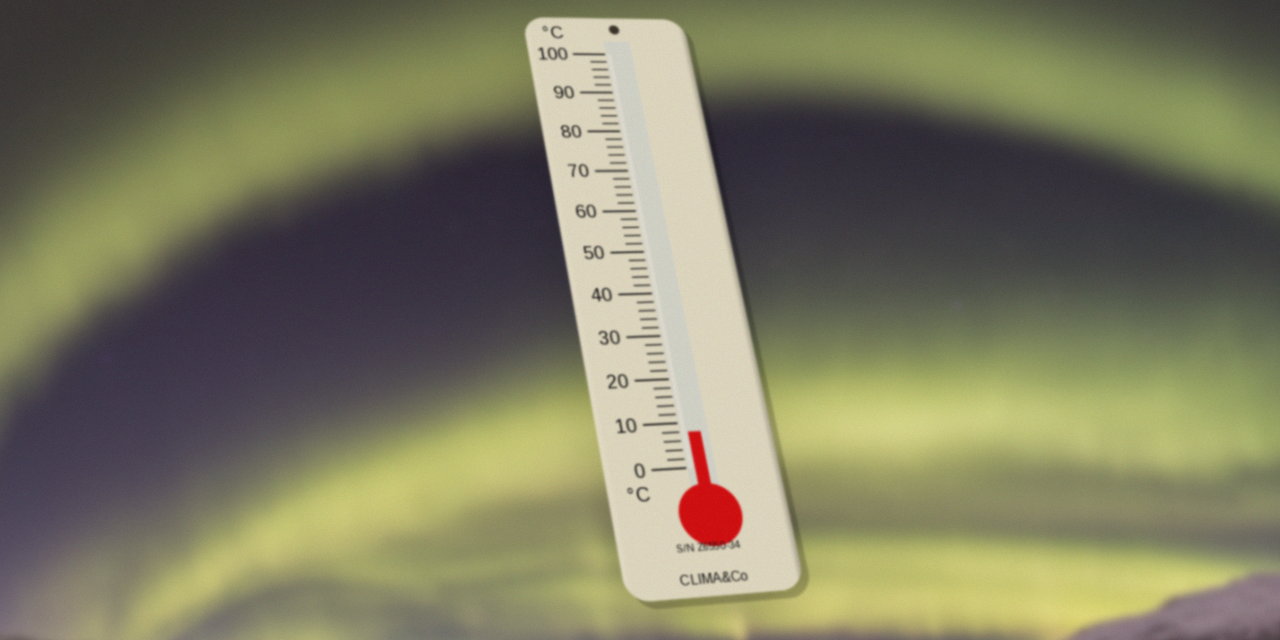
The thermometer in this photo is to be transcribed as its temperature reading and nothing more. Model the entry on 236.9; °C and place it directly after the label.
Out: 8; °C
